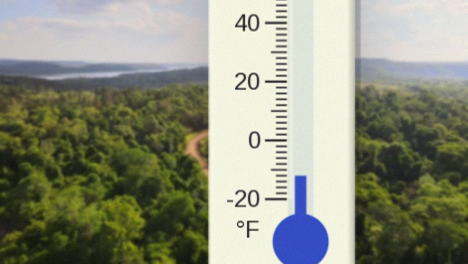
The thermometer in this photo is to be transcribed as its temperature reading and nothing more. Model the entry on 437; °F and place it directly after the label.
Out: -12; °F
